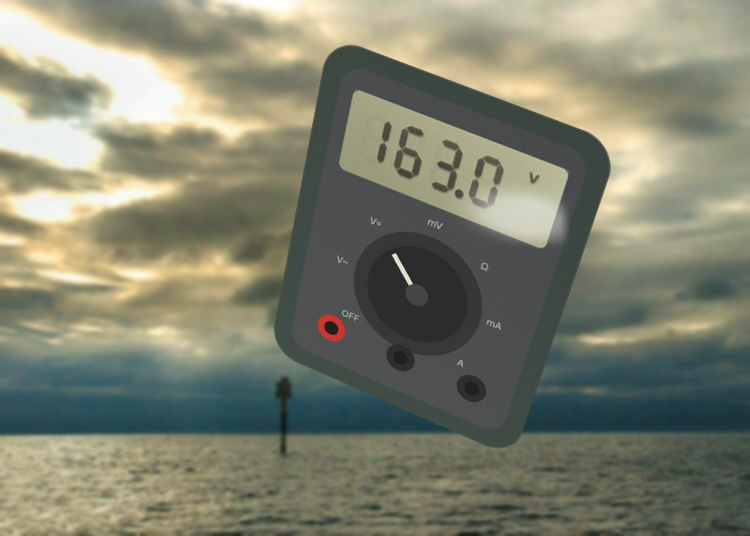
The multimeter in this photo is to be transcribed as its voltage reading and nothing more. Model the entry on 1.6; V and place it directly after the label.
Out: 163.0; V
